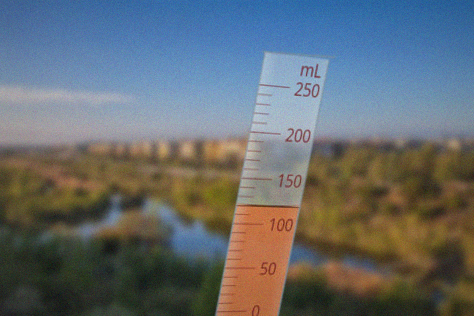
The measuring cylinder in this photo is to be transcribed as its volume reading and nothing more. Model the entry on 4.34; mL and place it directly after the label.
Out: 120; mL
